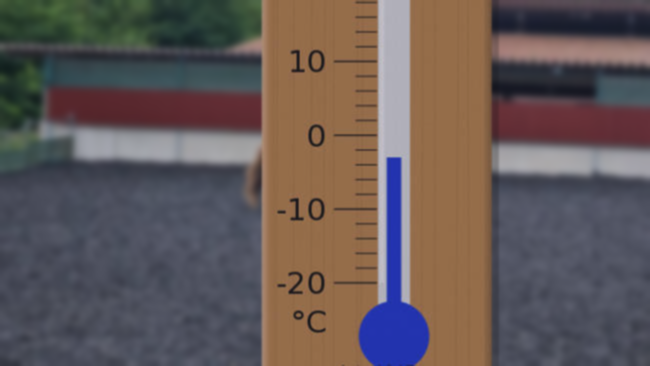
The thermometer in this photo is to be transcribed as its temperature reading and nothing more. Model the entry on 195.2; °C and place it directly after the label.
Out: -3; °C
